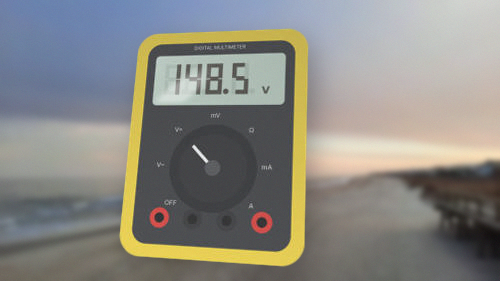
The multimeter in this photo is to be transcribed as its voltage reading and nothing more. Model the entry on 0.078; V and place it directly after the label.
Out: 148.5; V
